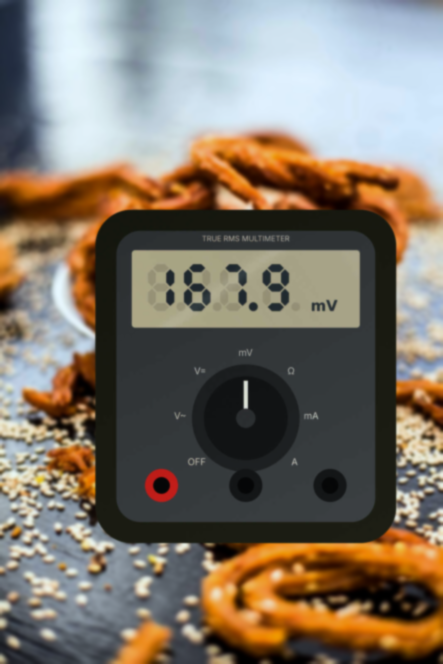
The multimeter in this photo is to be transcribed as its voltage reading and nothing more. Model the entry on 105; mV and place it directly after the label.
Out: 167.9; mV
